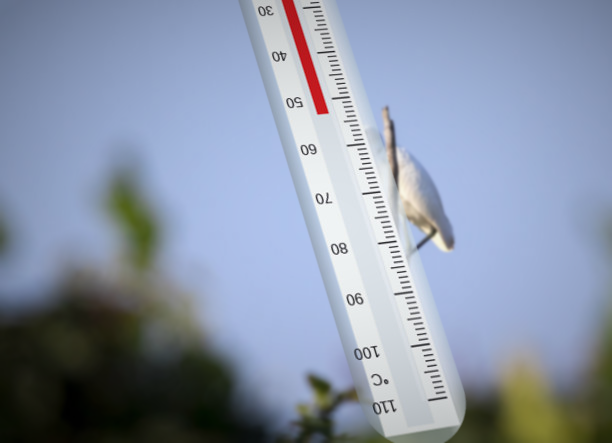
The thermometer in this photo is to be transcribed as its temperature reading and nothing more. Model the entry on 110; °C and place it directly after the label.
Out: 53; °C
